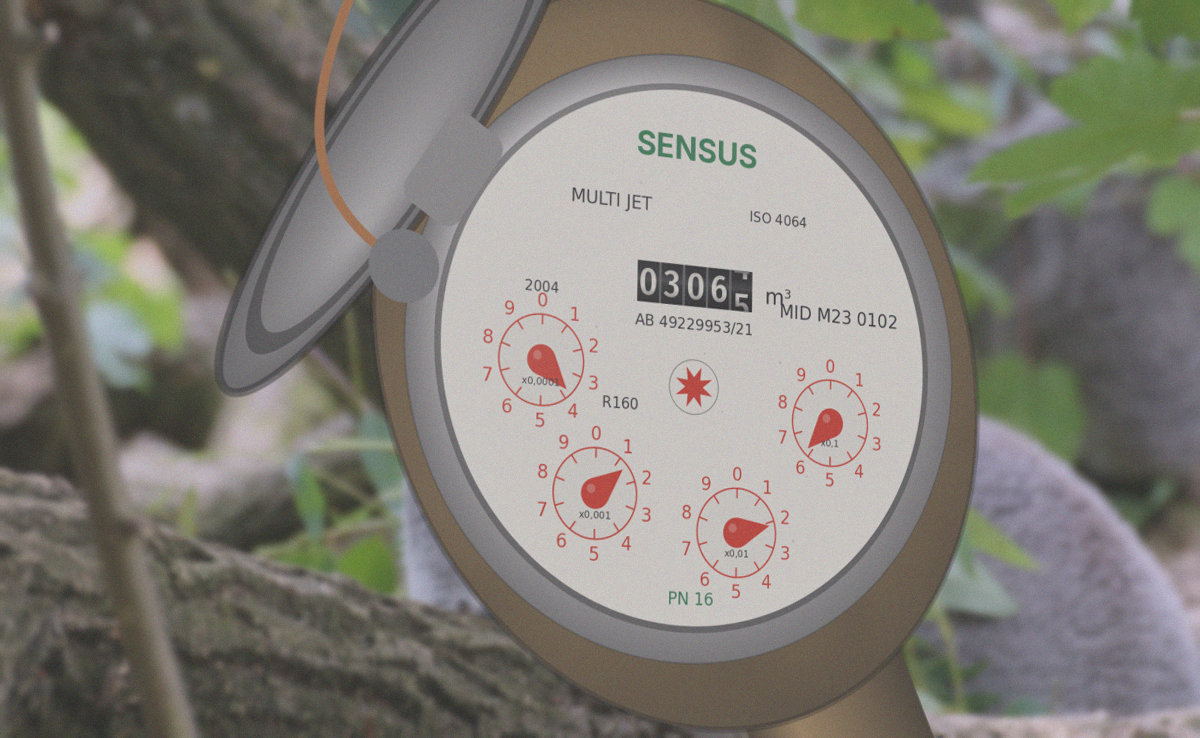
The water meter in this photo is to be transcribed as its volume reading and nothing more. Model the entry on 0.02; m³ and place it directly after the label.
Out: 3064.6213; m³
